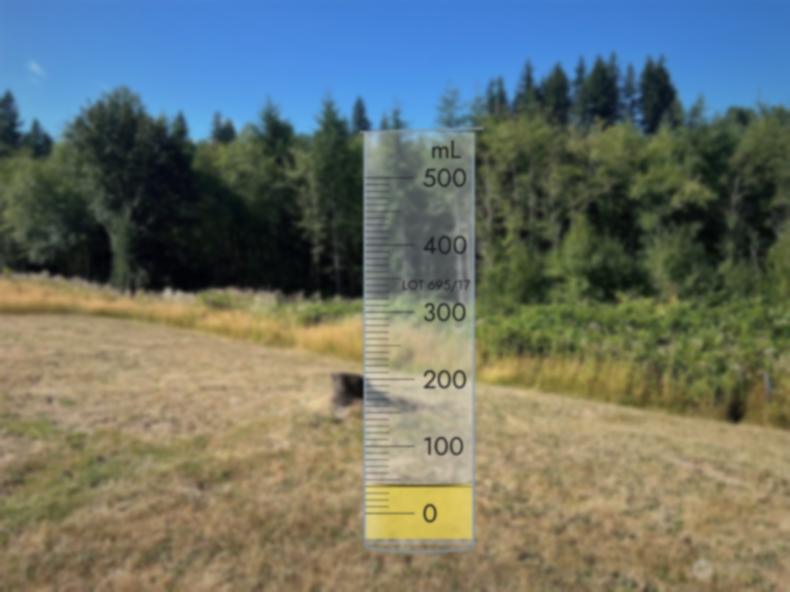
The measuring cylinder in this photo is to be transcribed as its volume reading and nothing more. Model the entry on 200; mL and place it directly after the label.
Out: 40; mL
